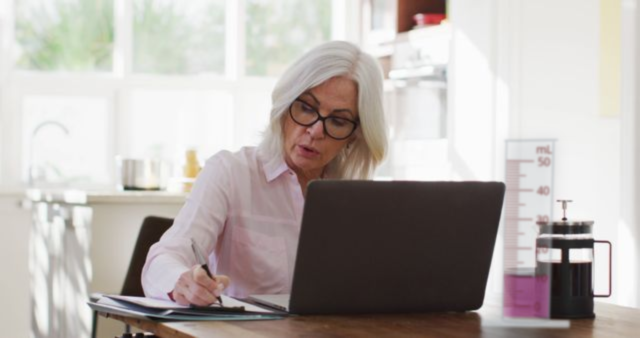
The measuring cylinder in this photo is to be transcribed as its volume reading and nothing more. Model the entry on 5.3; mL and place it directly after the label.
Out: 10; mL
